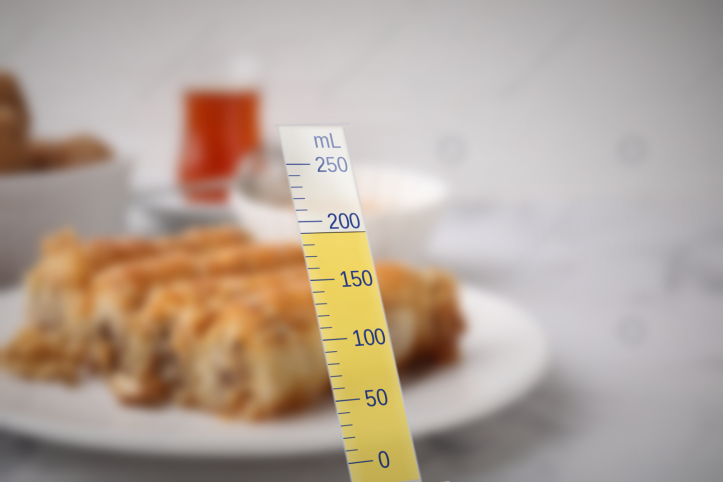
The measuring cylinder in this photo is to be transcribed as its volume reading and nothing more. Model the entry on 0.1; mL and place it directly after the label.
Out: 190; mL
